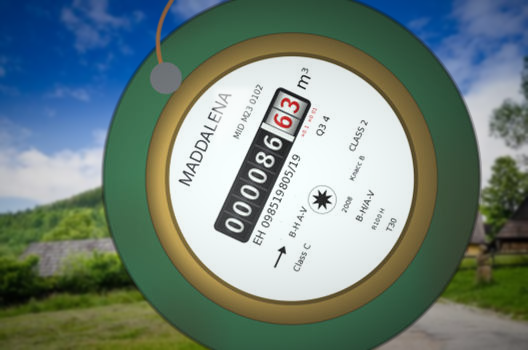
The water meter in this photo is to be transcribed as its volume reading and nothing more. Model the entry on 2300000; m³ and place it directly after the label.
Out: 86.63; m³
